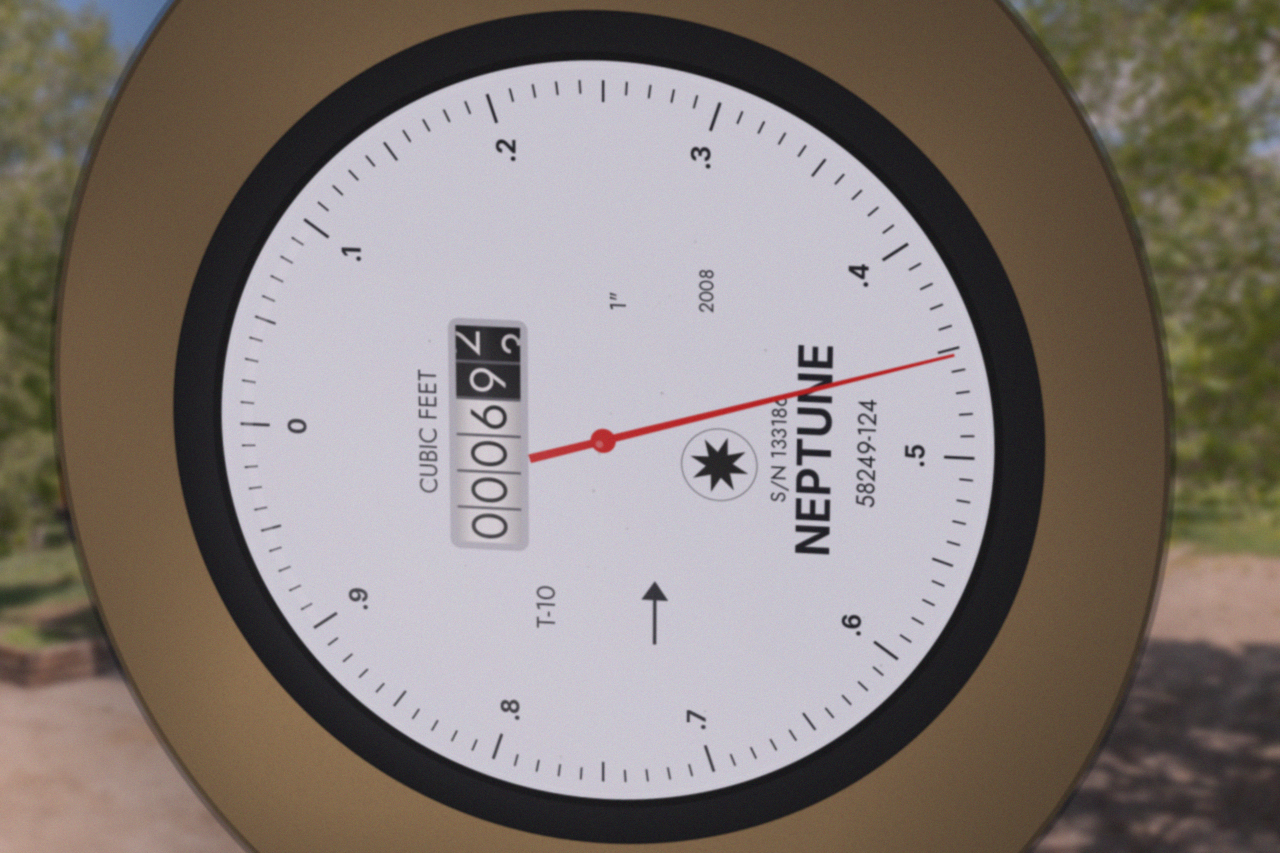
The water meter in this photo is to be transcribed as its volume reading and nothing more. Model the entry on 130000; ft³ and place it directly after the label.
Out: 692.45; ft³
